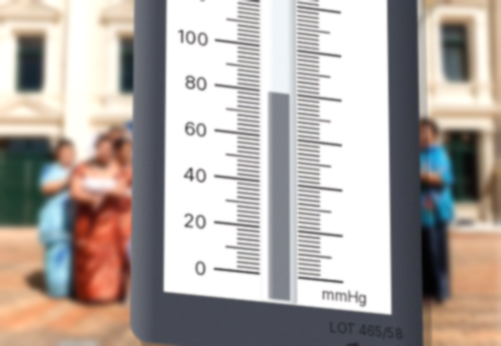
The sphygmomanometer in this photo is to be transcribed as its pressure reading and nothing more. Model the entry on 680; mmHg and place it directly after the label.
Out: 80; mmHg
